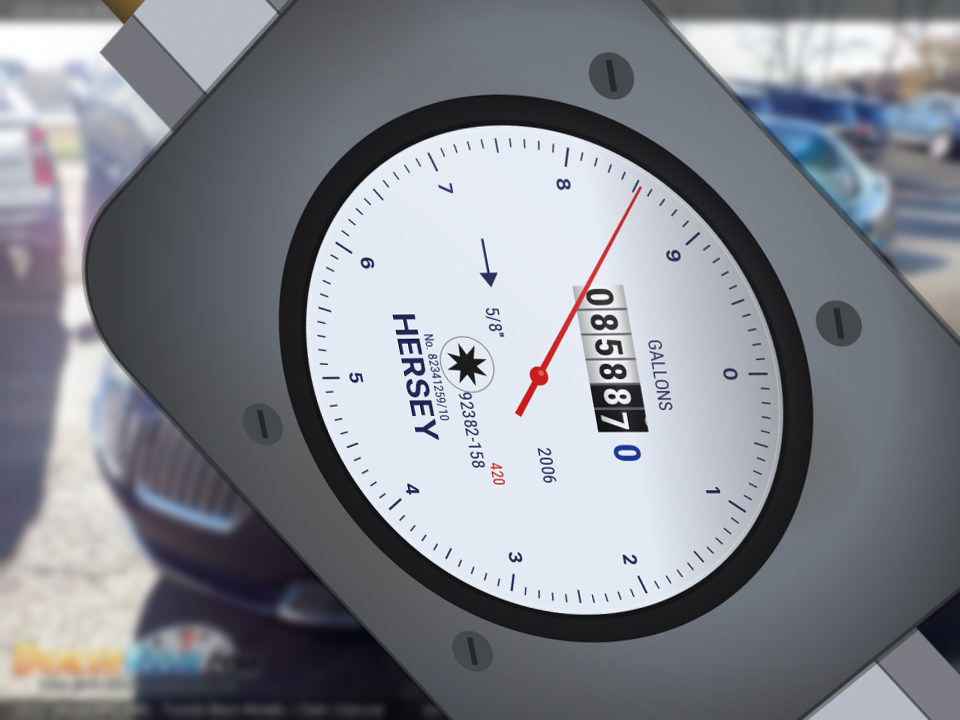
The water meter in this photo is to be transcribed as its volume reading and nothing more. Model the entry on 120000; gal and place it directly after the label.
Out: 858868.5; gal
